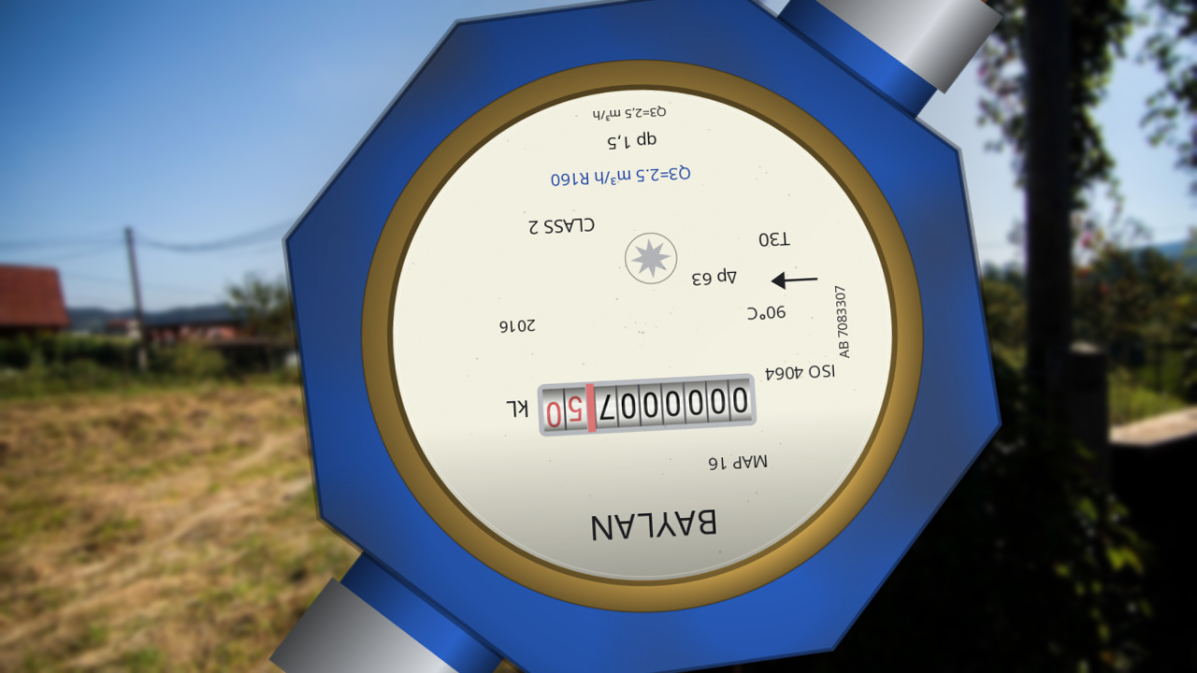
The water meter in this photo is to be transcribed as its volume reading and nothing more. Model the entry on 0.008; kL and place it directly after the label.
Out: 7.50; kL
